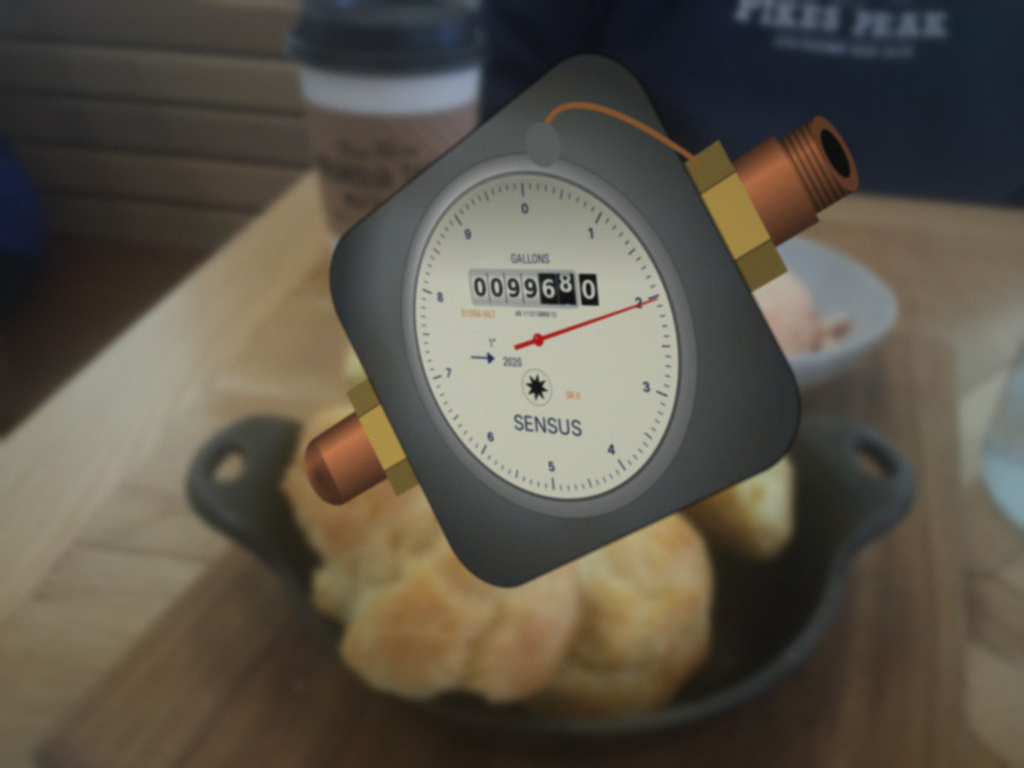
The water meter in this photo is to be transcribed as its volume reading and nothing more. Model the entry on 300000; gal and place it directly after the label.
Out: 99682.0; gal
